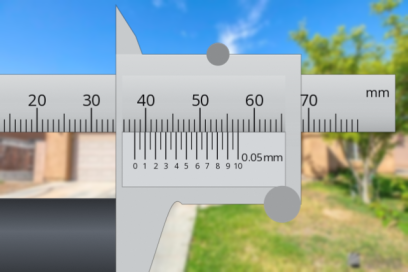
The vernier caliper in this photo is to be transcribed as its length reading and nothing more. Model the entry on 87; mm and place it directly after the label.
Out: 38.0; mm
